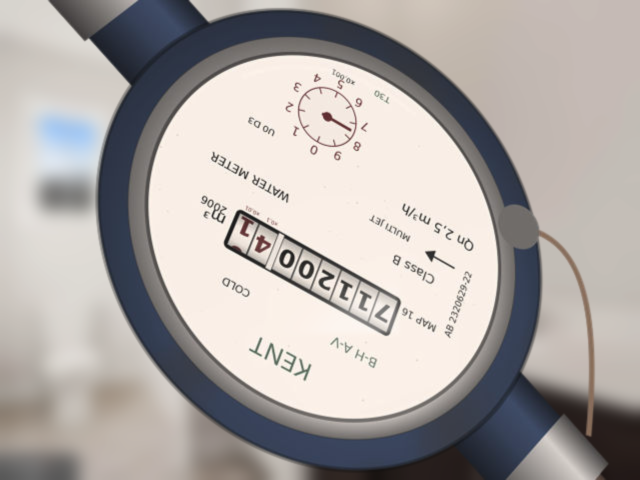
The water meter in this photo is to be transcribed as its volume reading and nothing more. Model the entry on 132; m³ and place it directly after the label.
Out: 711200.407; m³
